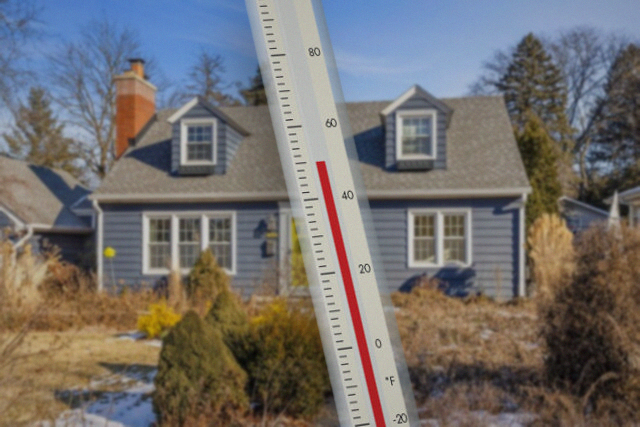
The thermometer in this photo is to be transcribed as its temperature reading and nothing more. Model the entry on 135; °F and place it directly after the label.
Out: 50; °F
